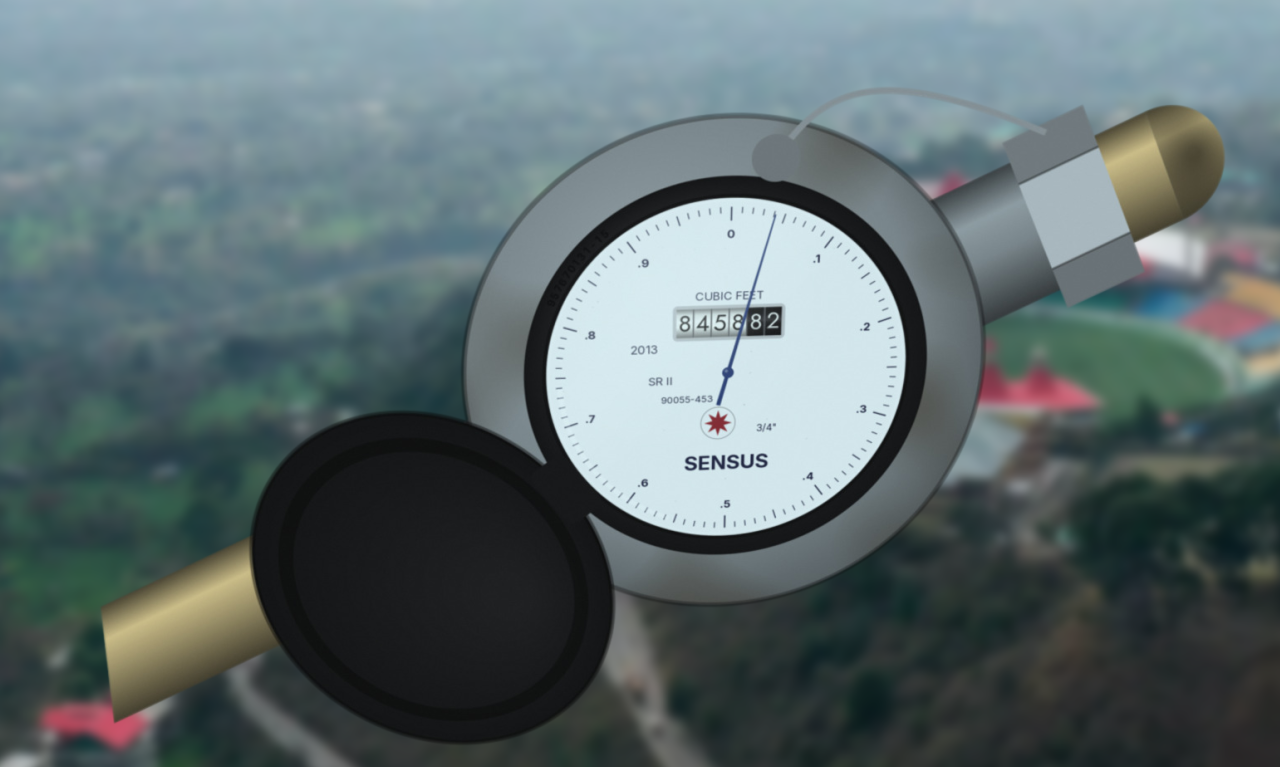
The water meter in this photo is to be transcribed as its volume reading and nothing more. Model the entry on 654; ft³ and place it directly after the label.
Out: 845882.04; ft³
